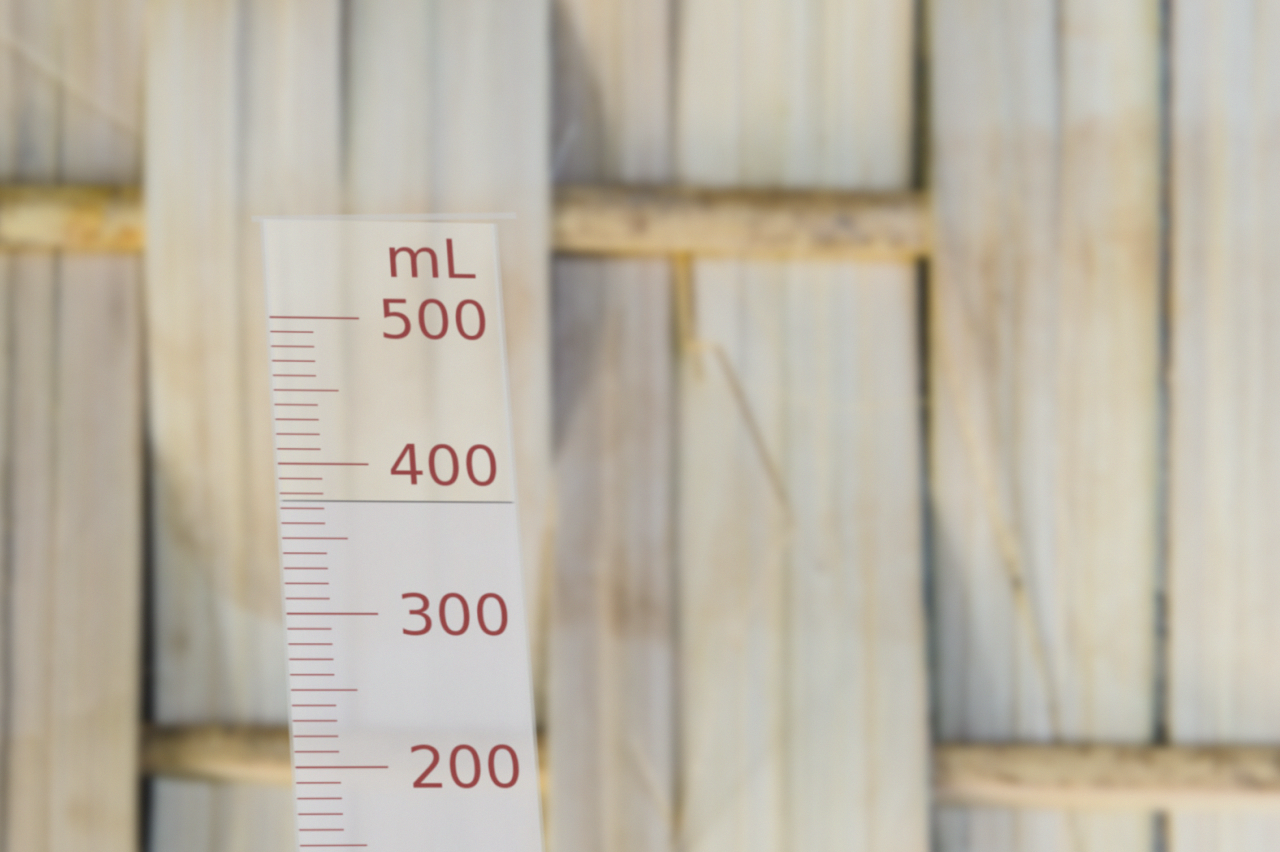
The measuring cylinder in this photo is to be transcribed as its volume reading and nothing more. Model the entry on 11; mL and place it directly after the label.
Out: 375; mL
